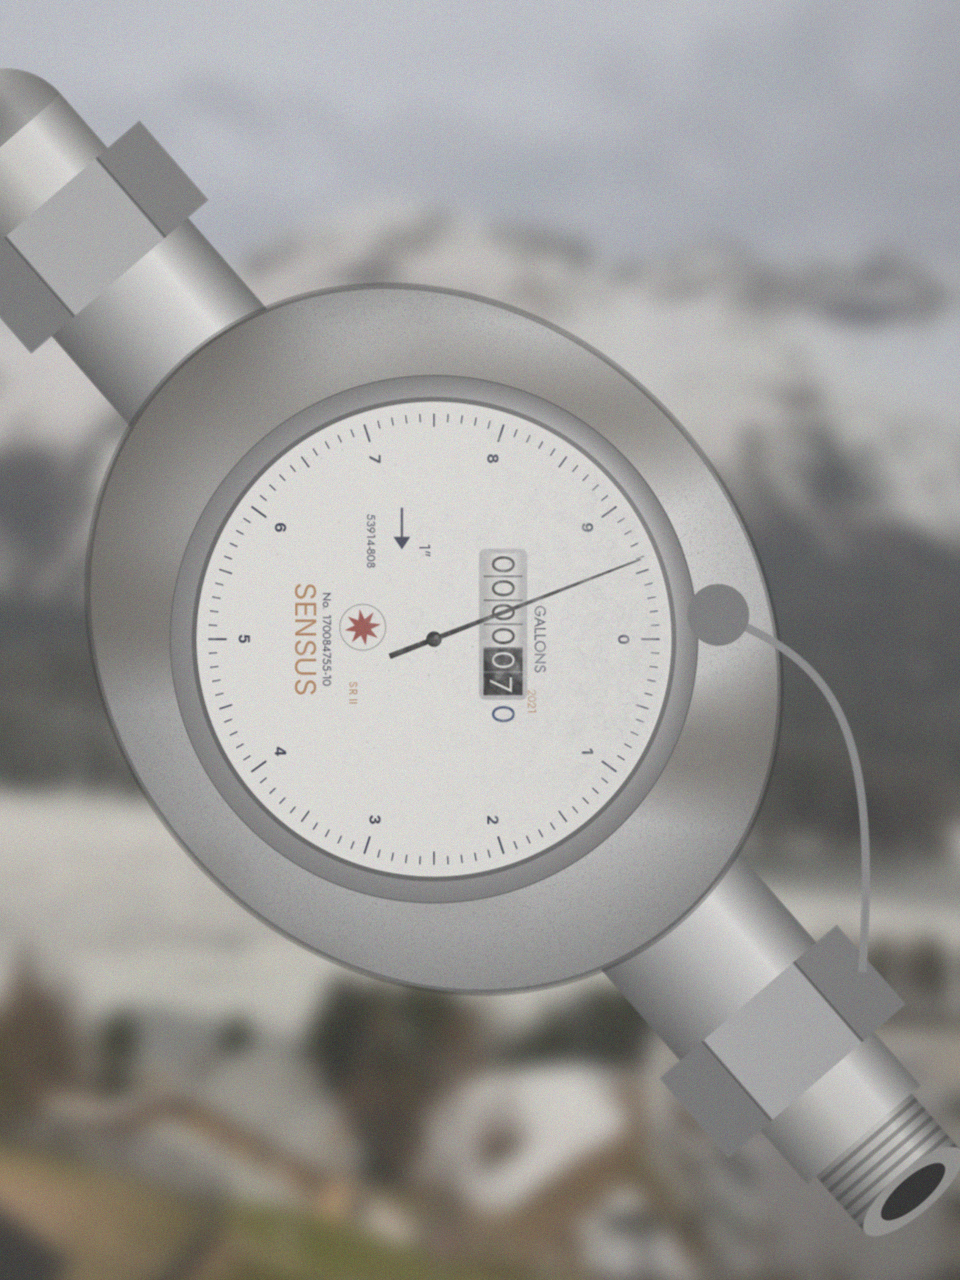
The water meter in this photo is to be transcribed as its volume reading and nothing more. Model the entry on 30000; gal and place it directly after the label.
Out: 69.4; gal
